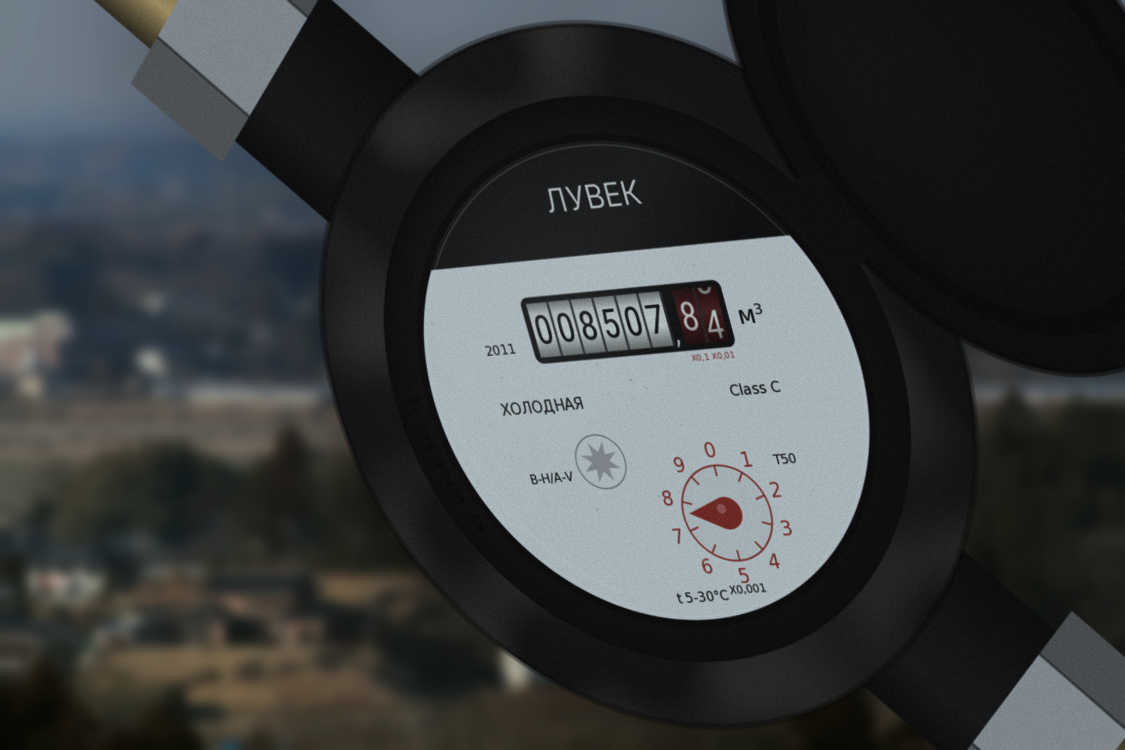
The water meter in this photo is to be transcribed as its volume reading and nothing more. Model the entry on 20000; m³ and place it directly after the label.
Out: 8507.837; m³
